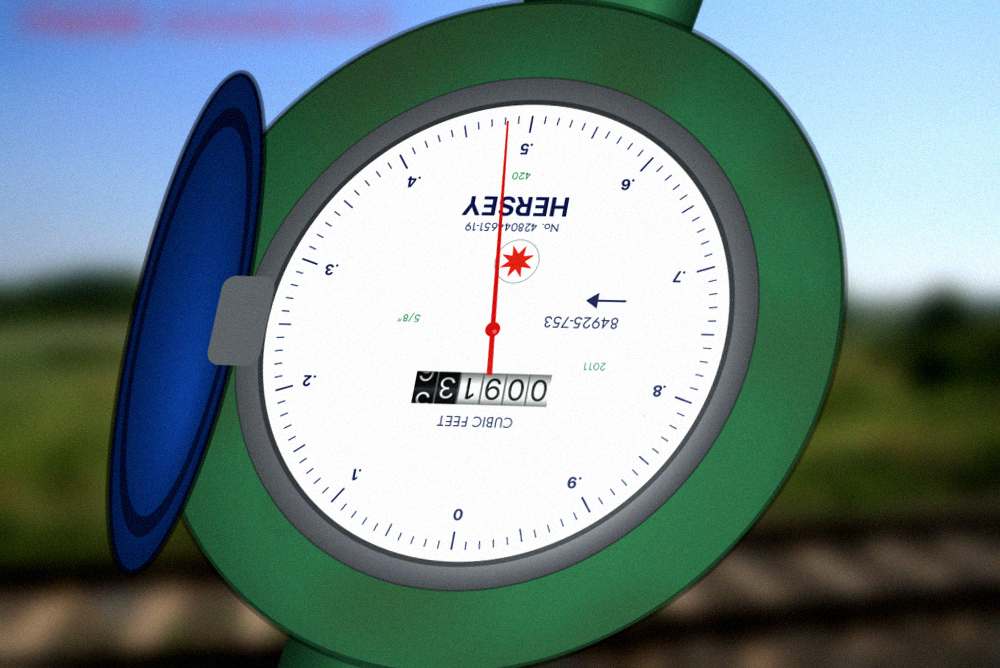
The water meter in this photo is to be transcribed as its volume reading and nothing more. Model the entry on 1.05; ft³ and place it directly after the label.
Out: 9135.48; ft³
